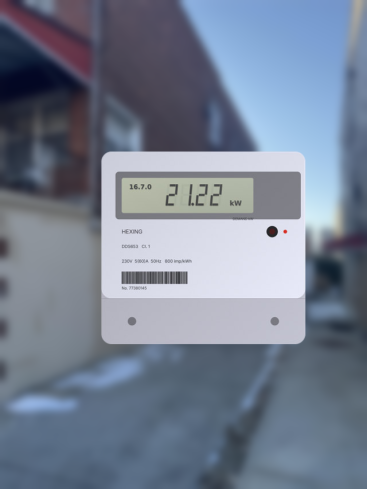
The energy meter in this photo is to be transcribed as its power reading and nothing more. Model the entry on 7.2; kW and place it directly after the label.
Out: 21.22; kW
